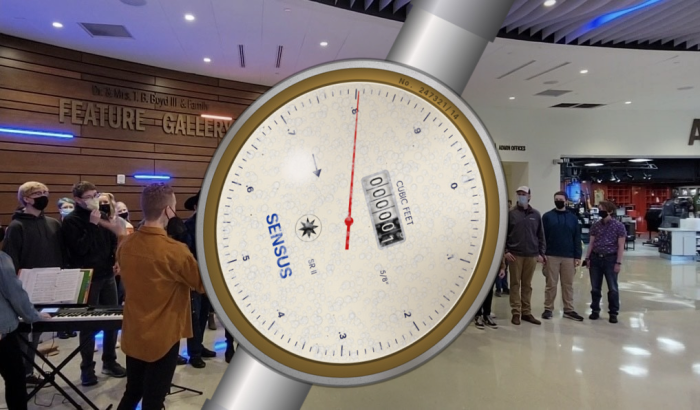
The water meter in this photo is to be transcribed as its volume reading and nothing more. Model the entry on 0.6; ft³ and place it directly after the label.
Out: 0.80; ft³
